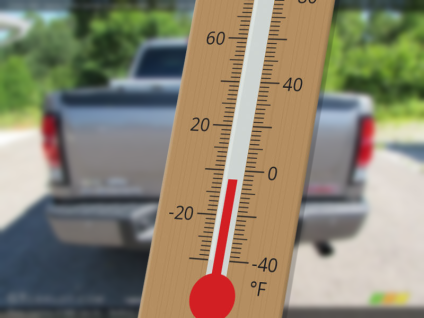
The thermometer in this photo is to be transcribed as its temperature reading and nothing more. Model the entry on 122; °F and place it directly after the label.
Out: -4; °F
